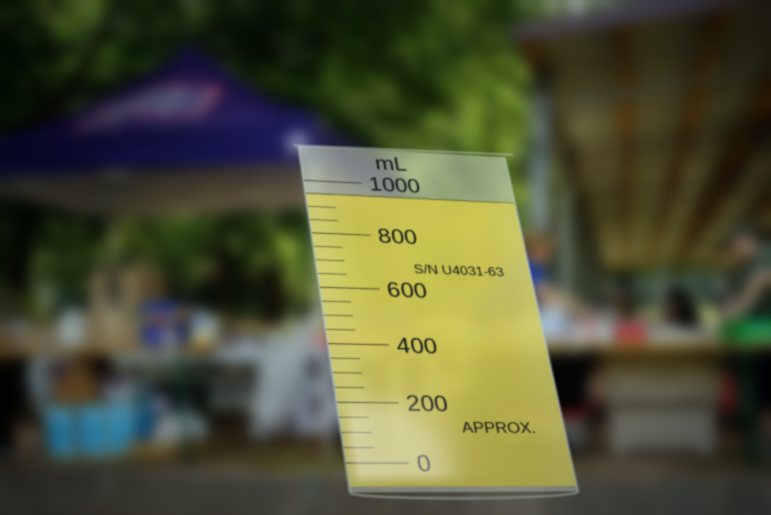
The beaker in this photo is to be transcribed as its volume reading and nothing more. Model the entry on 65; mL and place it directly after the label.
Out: 950; mL
